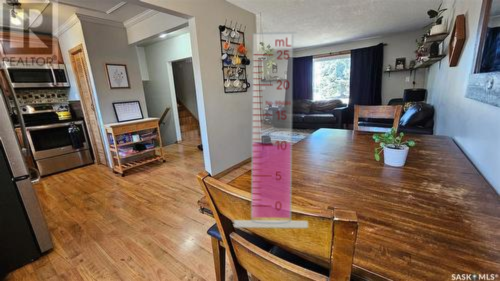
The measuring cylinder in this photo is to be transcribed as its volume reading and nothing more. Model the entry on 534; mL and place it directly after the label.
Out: 10; mL
